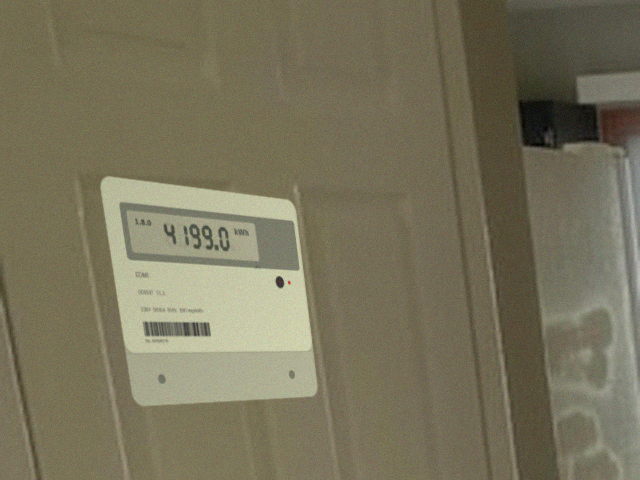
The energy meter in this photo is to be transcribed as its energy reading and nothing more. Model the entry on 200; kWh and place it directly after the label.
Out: 4199.0; kWh
